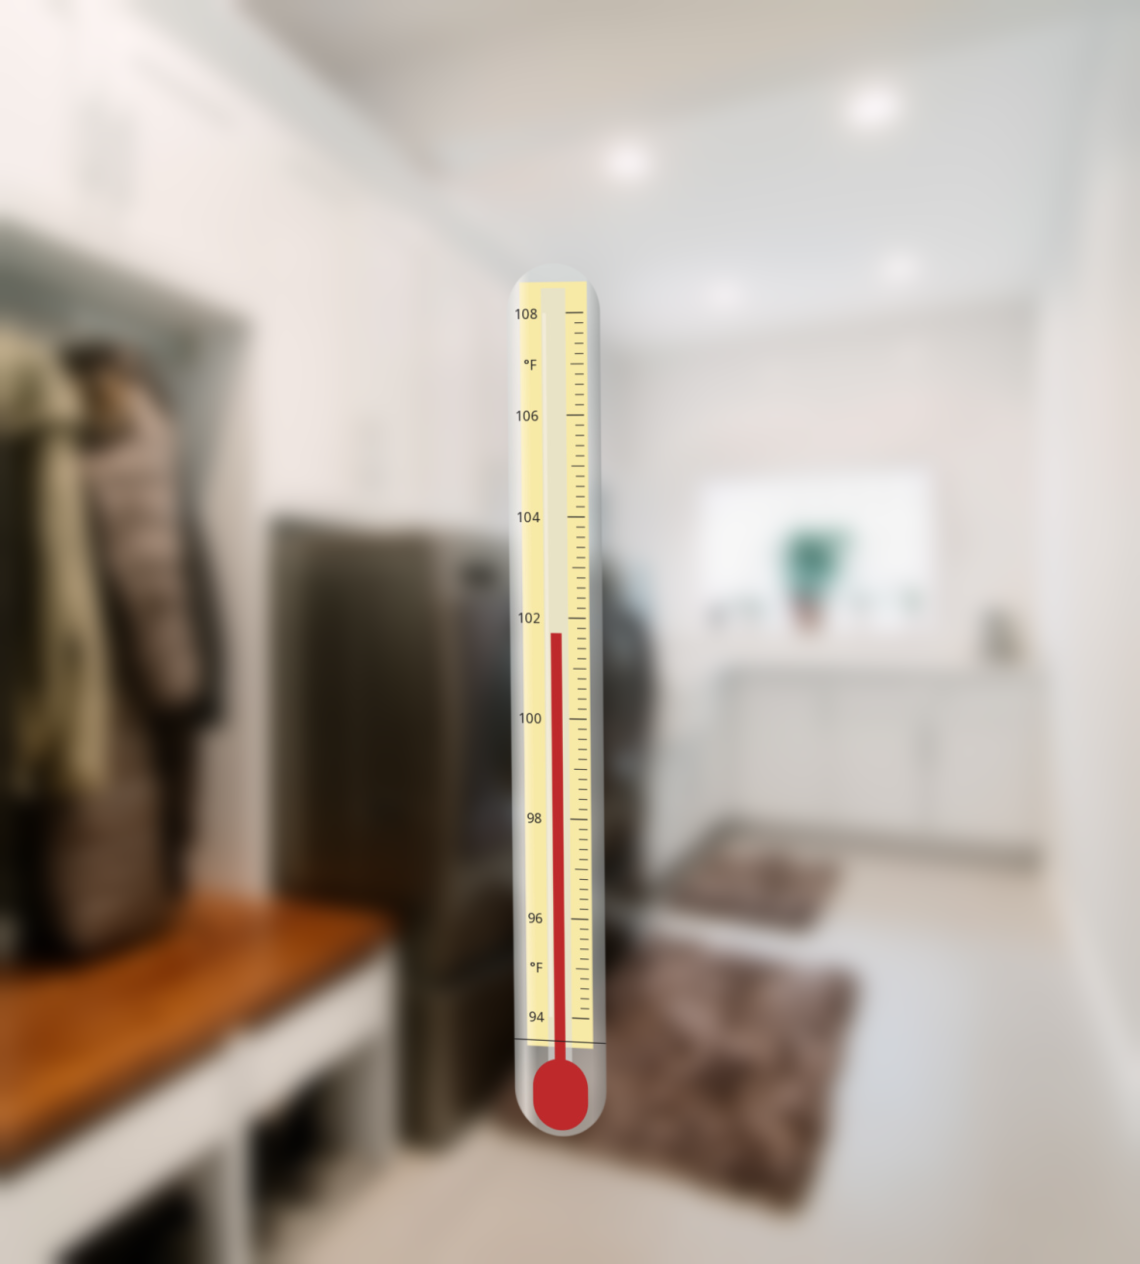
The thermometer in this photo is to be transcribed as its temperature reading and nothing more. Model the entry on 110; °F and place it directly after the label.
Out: 101.7; °F
